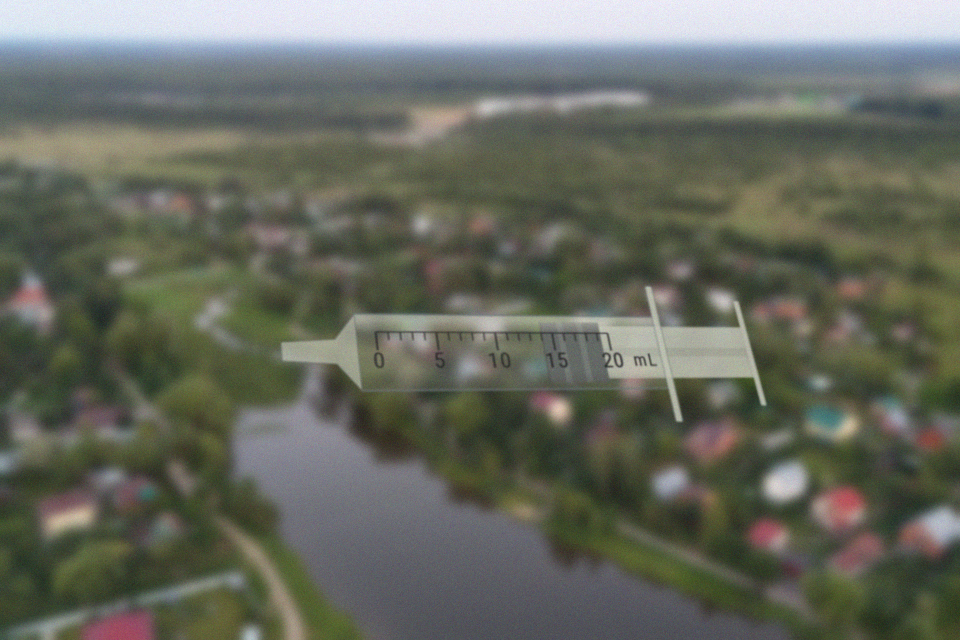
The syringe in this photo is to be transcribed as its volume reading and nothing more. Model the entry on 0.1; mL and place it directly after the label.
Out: 14; mL
